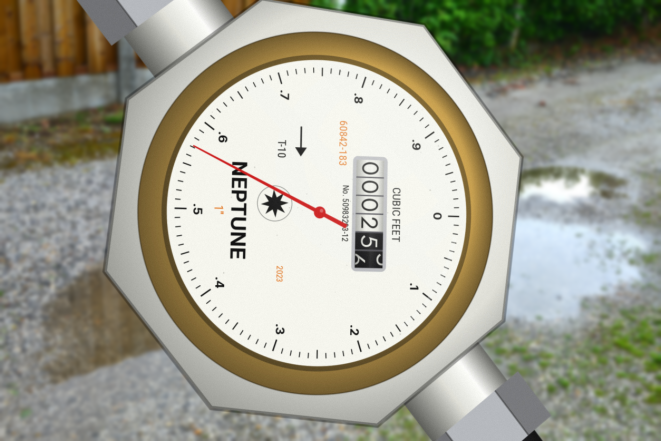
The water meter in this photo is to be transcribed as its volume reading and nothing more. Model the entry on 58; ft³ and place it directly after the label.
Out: 255.57; ft³
